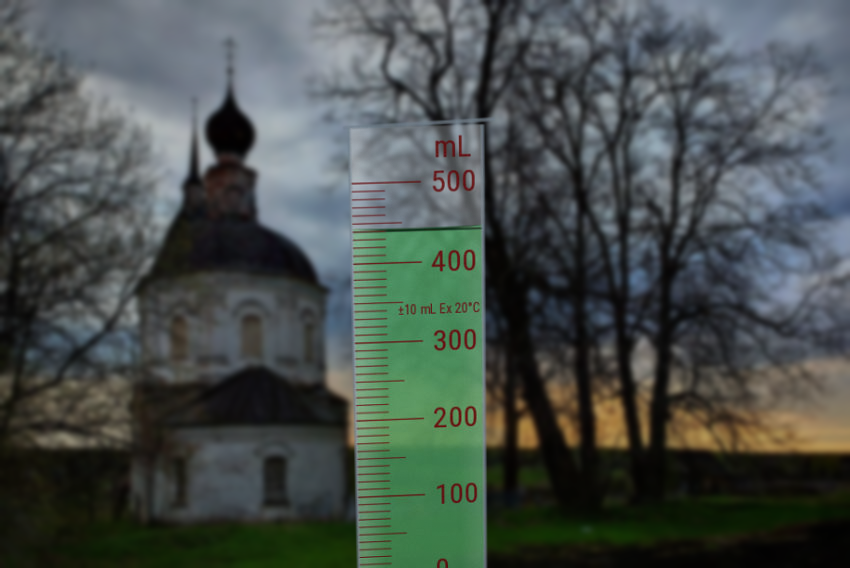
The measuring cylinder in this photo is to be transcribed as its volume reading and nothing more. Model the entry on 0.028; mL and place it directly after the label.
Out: 440; mL
